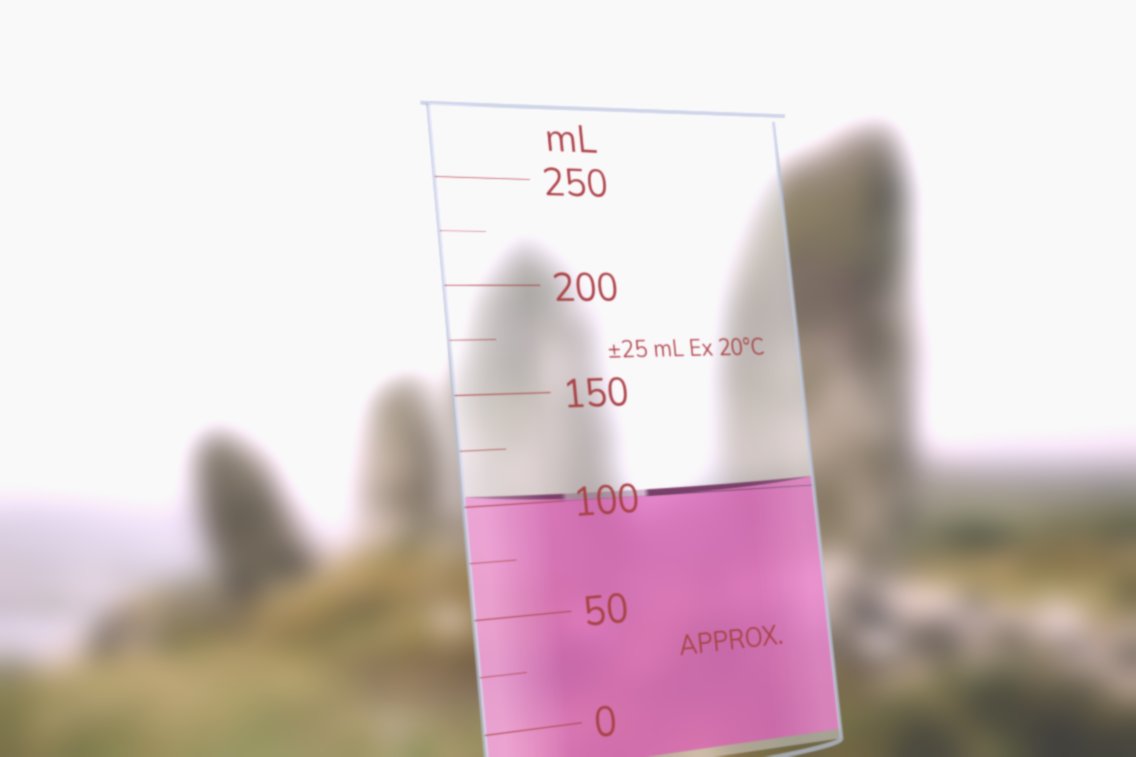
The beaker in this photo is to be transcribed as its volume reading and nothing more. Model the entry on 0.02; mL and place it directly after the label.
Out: 100; mL
